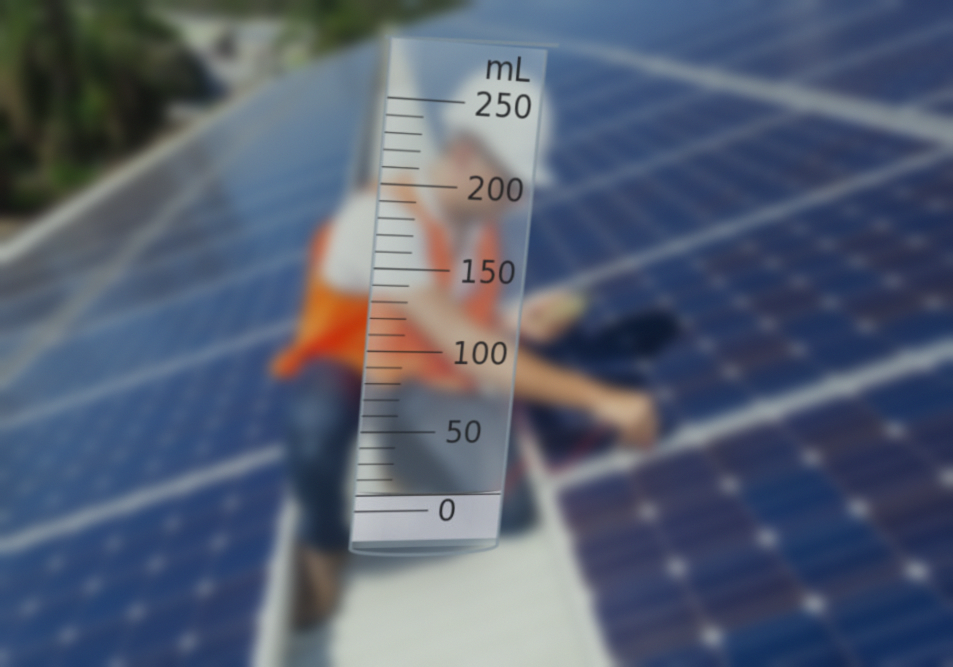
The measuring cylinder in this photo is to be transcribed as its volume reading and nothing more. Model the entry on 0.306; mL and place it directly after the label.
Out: 10; mL
